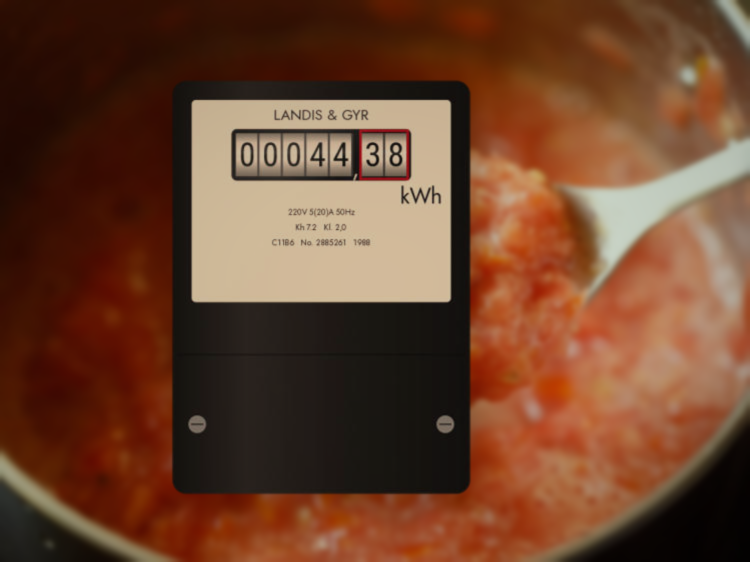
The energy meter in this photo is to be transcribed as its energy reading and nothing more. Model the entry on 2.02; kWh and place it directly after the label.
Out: 44.38; kWh
